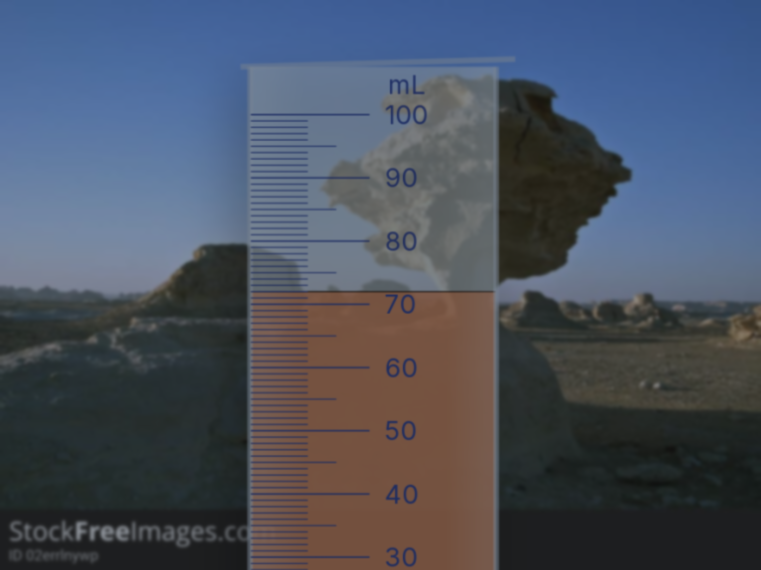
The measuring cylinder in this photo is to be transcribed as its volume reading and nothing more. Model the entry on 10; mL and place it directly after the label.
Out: 72; mL
